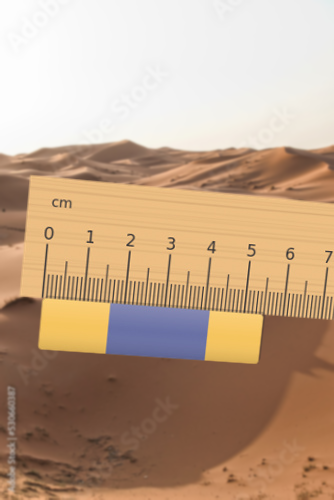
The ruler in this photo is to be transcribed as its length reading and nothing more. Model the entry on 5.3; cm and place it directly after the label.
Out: 5.5; cm
